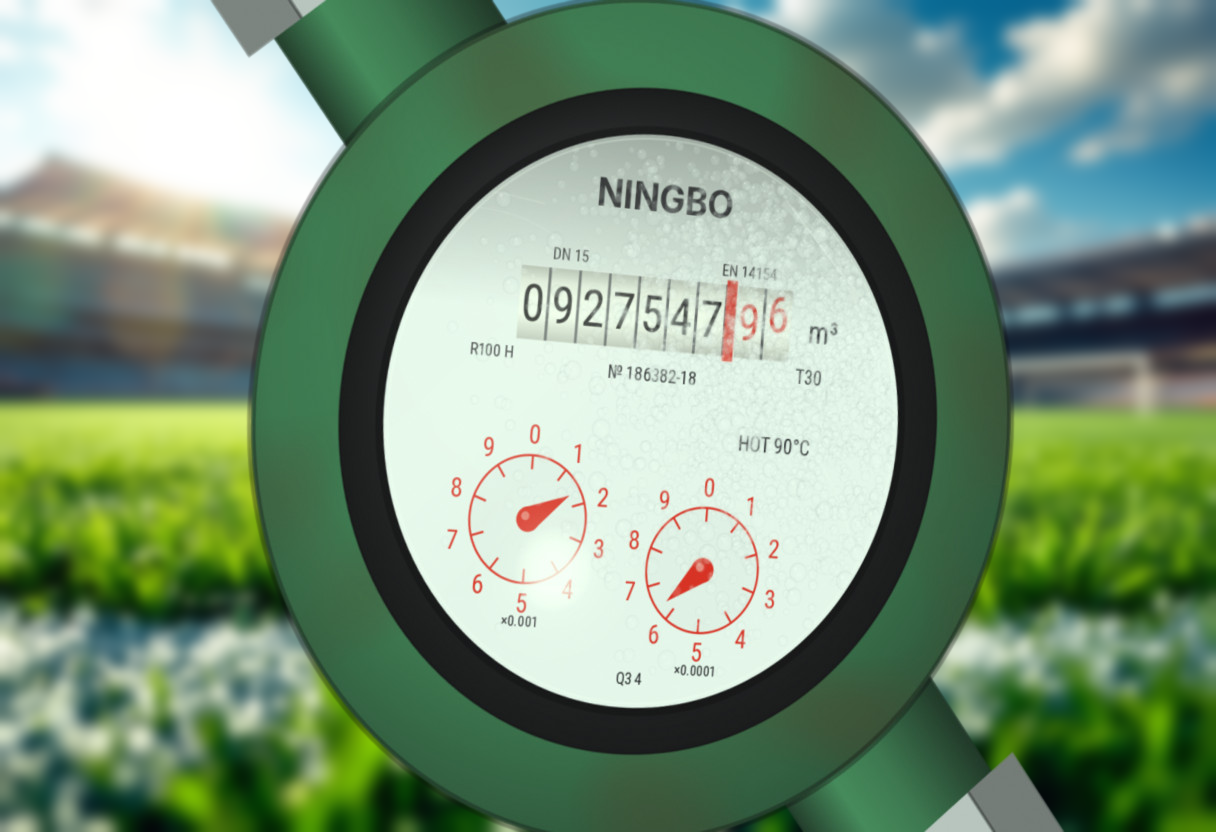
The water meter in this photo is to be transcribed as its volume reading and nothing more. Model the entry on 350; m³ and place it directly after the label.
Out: 927547.9616; m³
